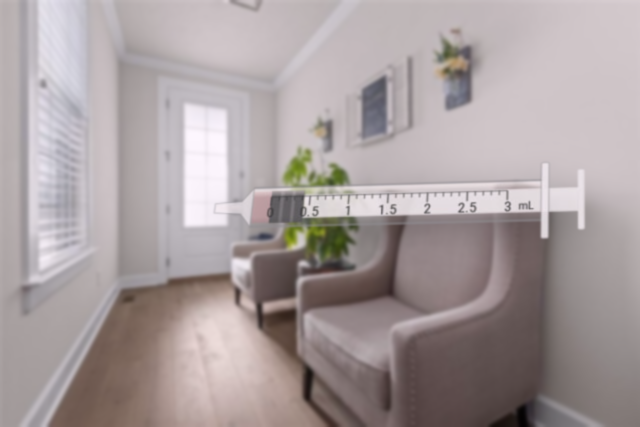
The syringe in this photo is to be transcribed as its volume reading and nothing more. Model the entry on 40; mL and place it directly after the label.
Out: 0; mL
